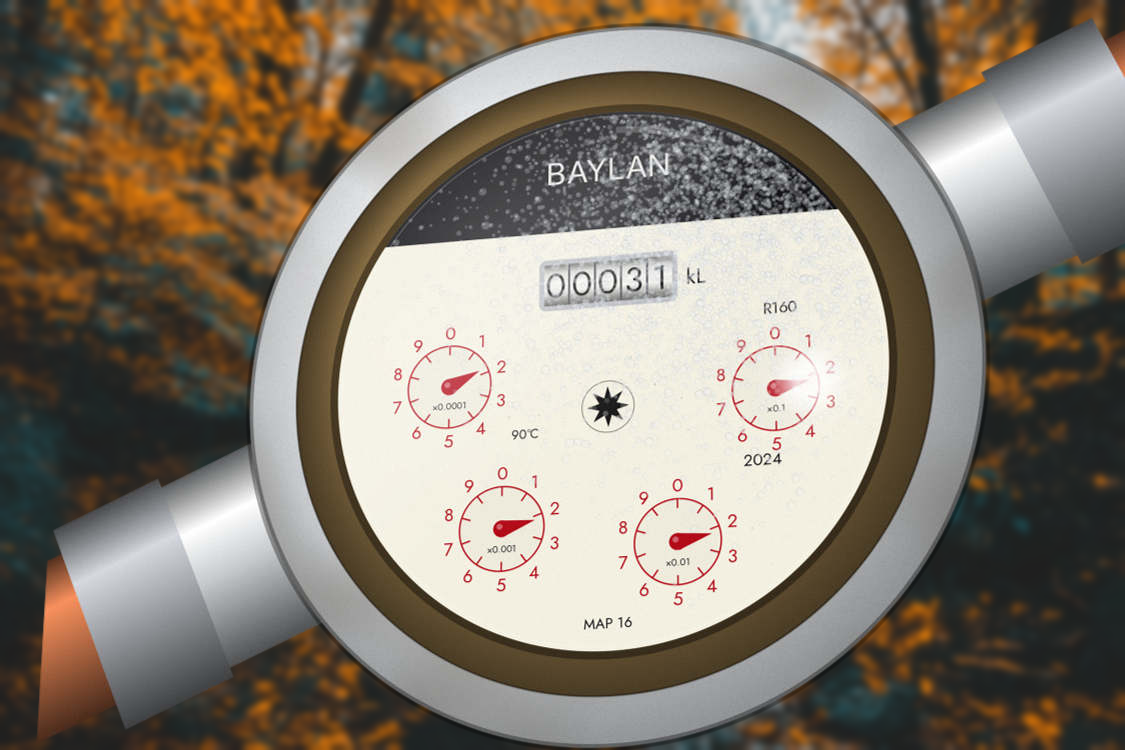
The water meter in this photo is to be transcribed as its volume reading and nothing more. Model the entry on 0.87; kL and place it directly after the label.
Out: 31.2221; kL
